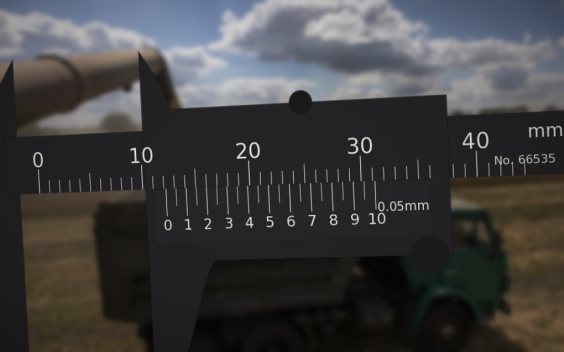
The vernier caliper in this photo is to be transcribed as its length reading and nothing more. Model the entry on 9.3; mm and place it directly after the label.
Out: 12.2; mm
